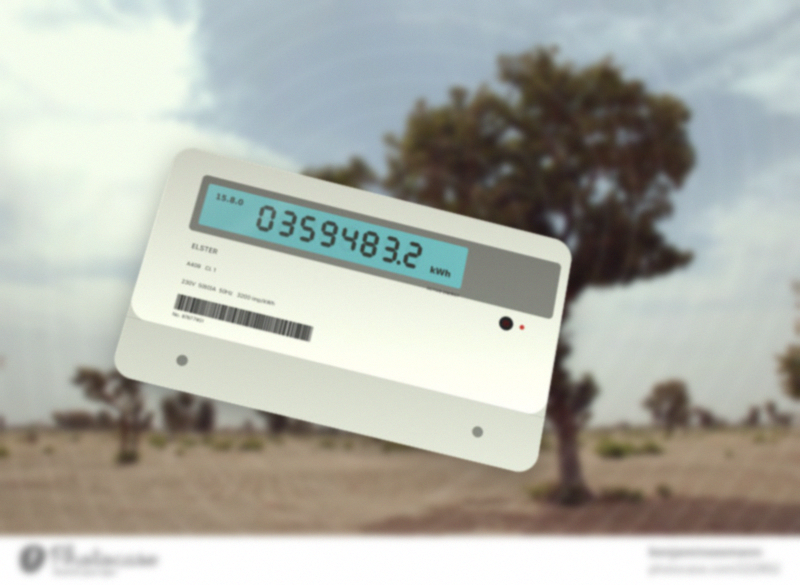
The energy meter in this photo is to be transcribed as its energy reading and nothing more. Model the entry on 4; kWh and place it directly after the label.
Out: 359483.2; kWh
